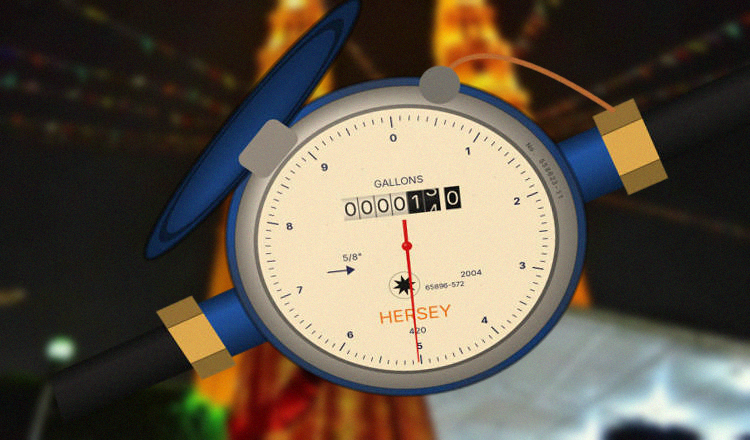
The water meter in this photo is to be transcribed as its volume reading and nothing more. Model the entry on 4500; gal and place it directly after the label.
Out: 135.0; gal
